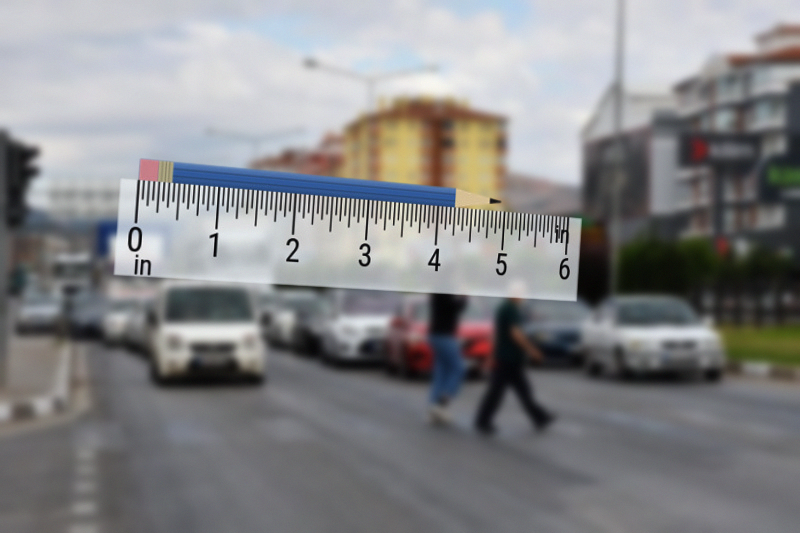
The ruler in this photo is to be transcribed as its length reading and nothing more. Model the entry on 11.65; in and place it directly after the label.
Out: 4.9375; in
